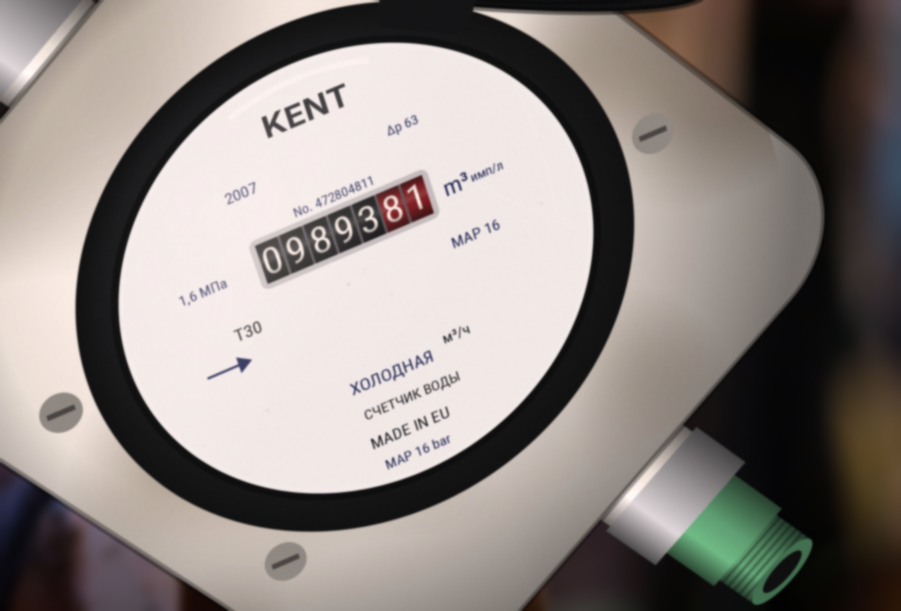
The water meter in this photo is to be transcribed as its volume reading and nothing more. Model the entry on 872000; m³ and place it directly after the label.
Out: 9893.81; m³
